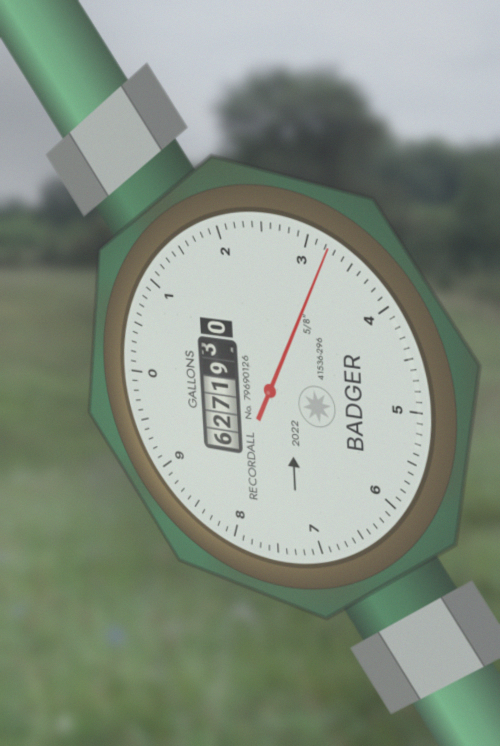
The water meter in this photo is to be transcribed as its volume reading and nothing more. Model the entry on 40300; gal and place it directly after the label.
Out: 6271933.2; gal
